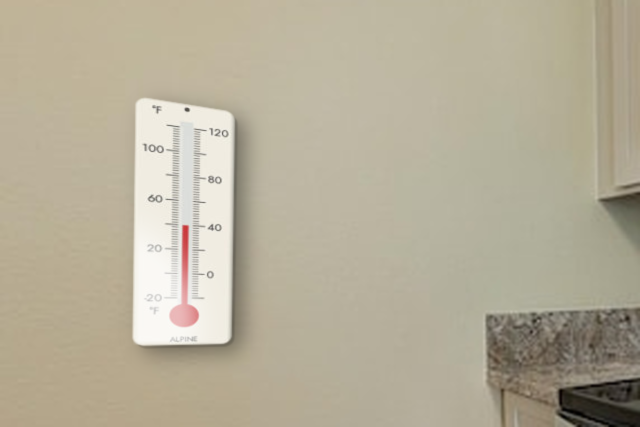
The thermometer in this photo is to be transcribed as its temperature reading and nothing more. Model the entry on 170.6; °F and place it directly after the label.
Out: 40; °F
